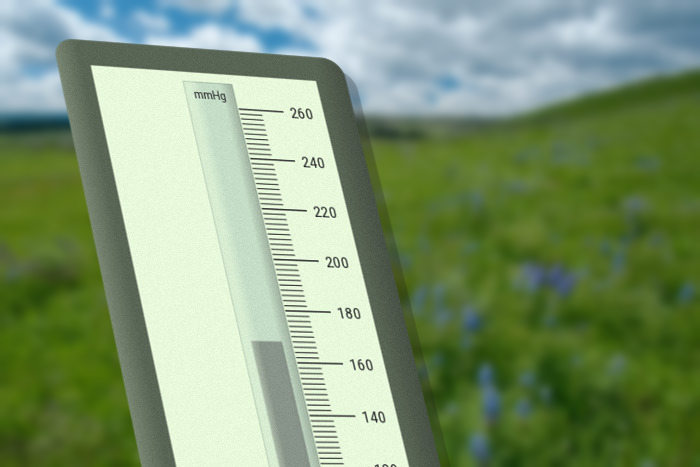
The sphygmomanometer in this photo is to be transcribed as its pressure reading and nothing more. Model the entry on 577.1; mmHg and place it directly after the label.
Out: 168; mmHg
